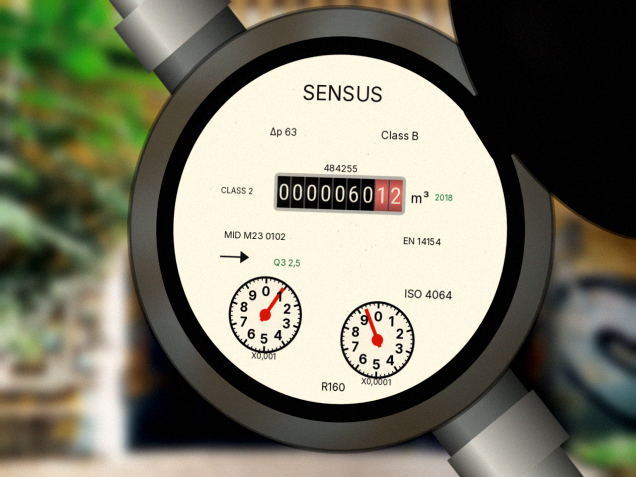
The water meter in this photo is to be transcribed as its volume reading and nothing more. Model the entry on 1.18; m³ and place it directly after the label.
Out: 60.1209; m³
